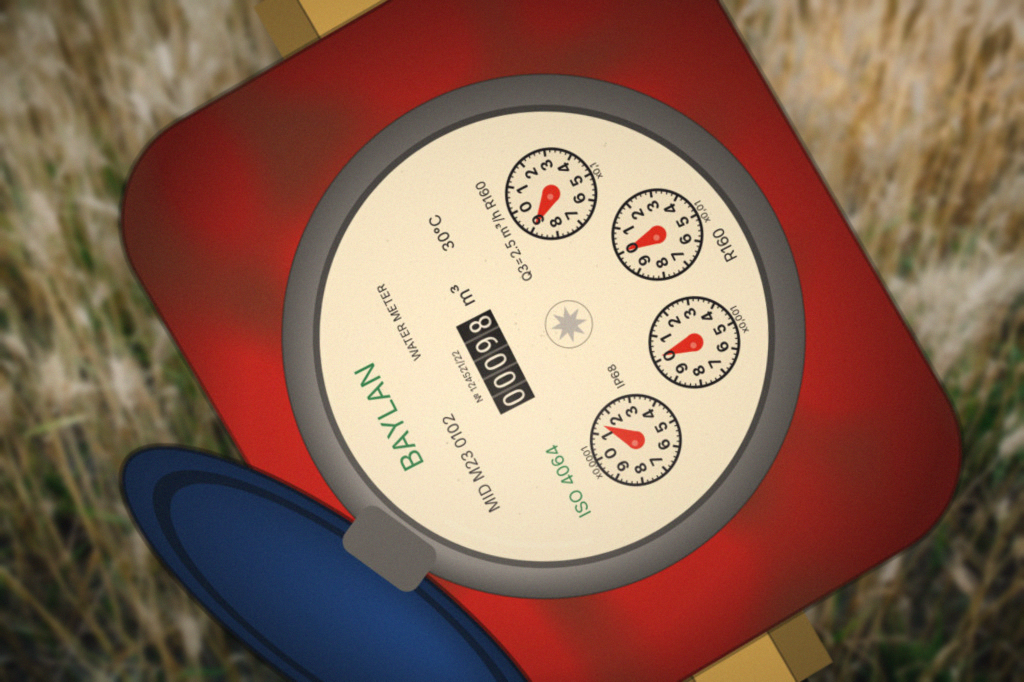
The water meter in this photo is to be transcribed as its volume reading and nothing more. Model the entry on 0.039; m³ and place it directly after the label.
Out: 97.9001; m³
